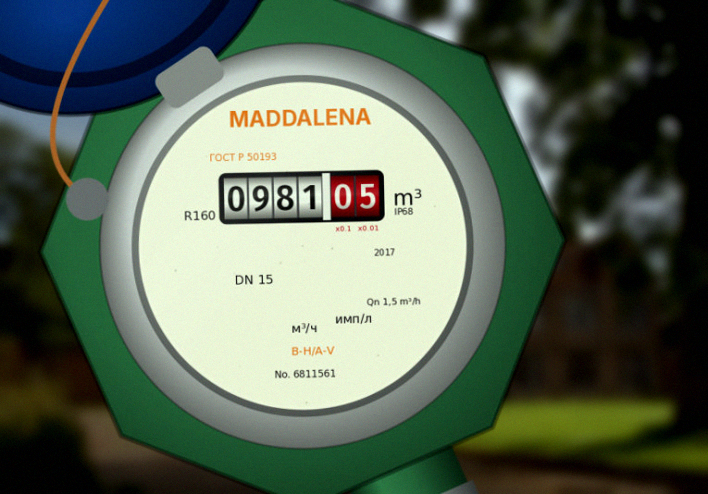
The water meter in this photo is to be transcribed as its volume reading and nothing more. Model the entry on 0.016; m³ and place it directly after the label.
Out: 981.05; m³
